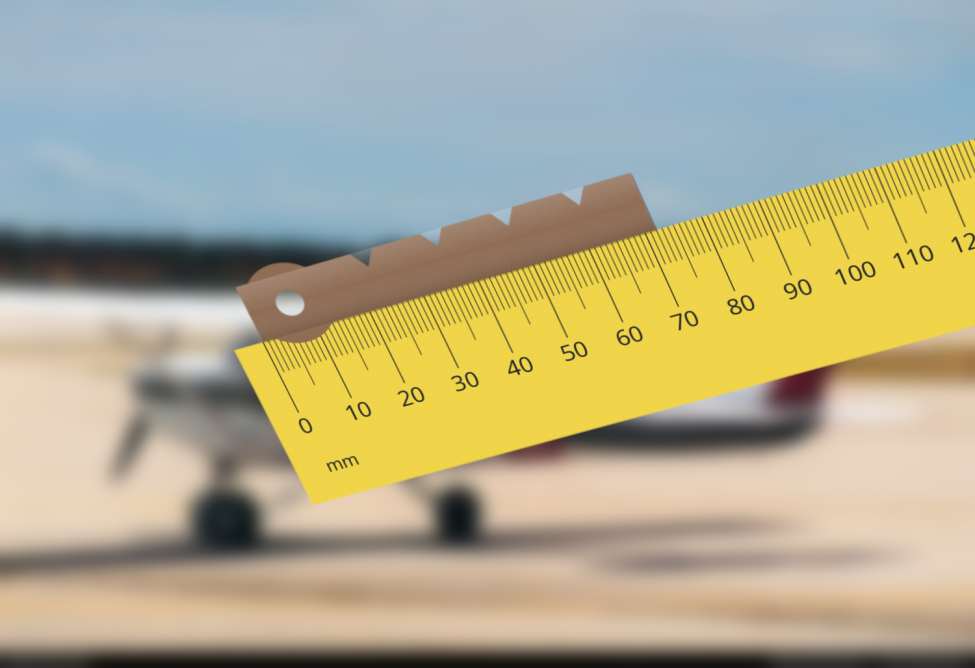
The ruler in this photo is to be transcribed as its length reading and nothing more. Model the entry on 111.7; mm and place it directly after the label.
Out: 72; mm
